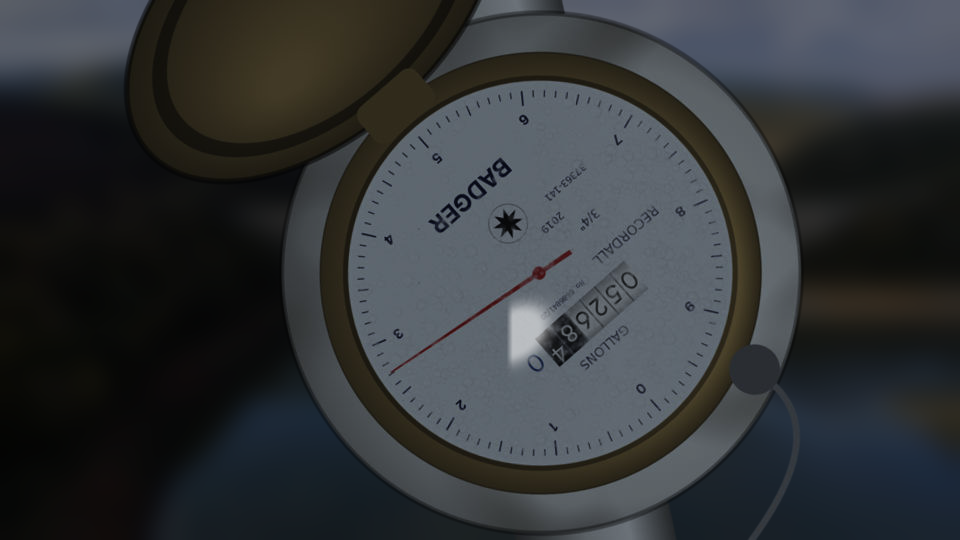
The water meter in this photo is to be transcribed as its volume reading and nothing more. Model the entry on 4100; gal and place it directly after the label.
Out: 526842.7; gal
